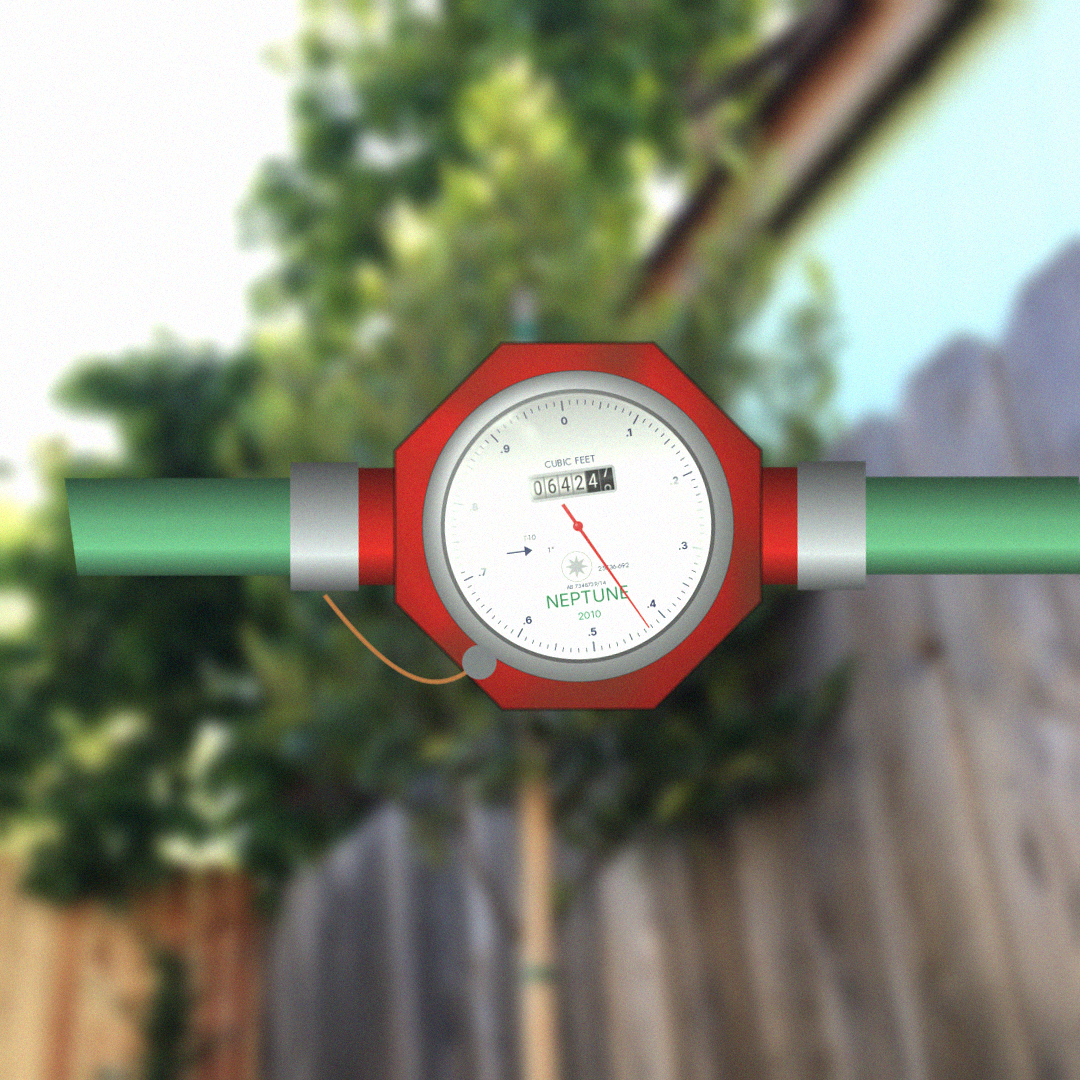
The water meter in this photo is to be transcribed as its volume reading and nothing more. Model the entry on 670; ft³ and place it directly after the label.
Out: 64247.42; ft³
